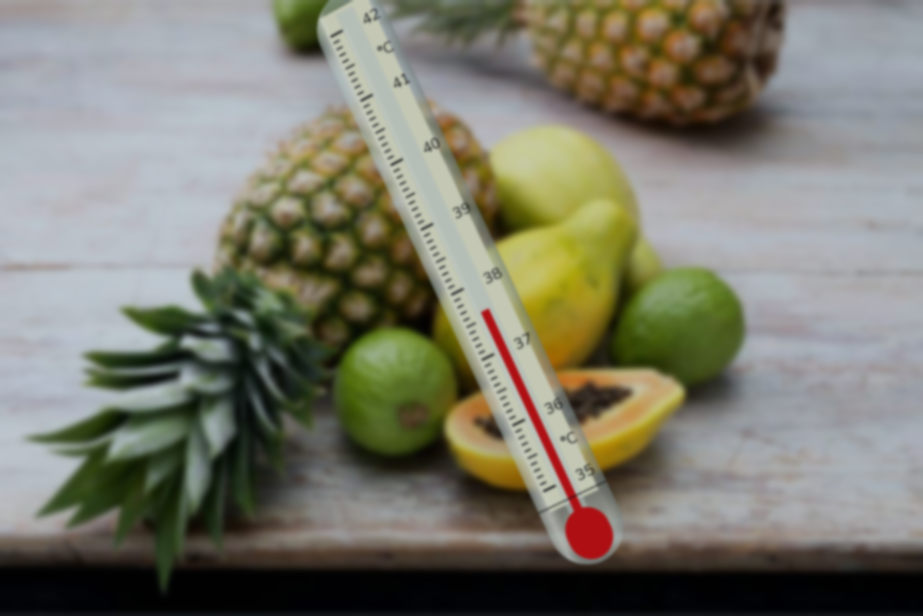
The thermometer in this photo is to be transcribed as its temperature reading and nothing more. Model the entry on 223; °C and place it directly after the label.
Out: 37.6; °C
